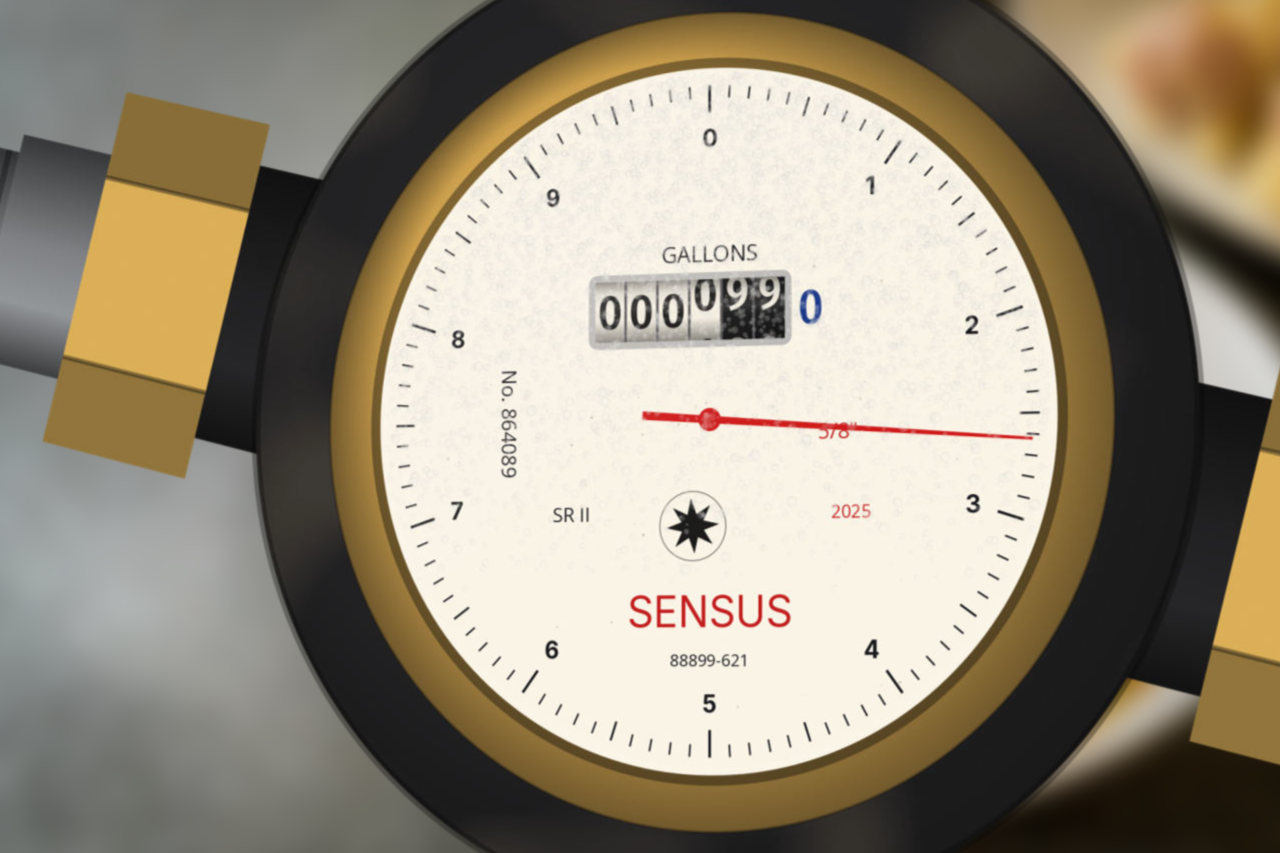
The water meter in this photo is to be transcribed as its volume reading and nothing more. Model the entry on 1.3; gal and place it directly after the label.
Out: 992.6; gal
